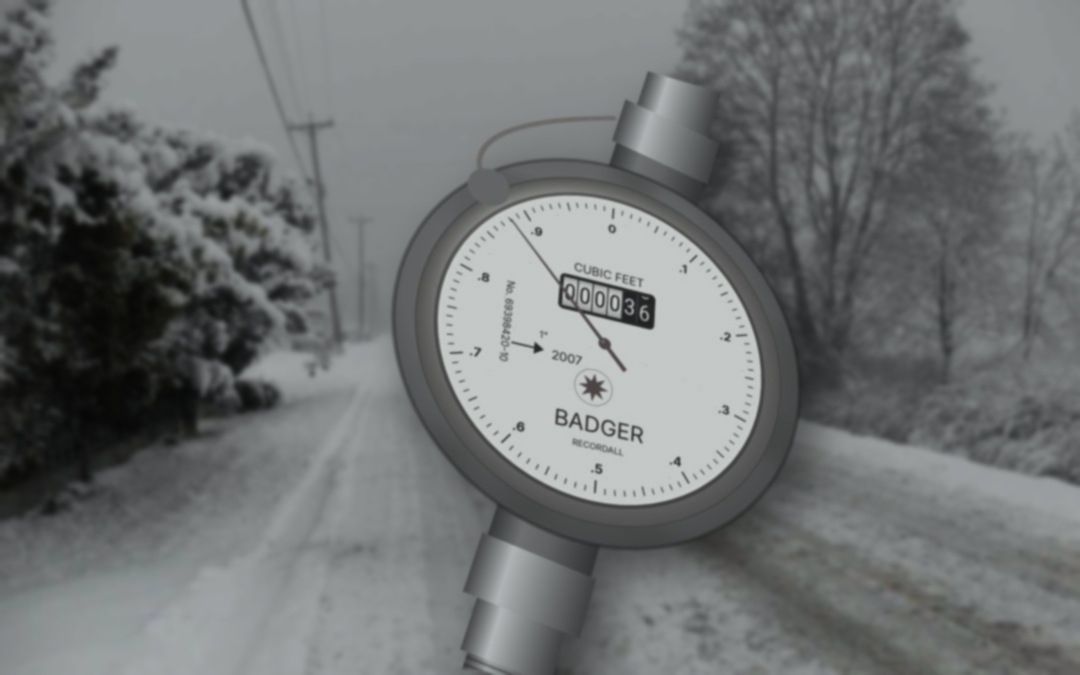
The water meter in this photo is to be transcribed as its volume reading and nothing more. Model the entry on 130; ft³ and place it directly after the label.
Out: 35.88; ft³
